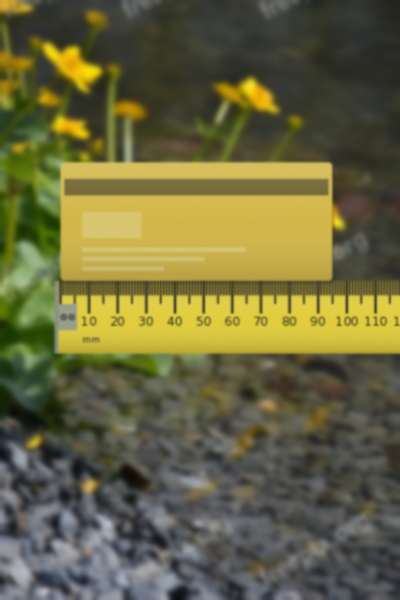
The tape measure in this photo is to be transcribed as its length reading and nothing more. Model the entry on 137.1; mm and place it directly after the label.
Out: 95; mm
